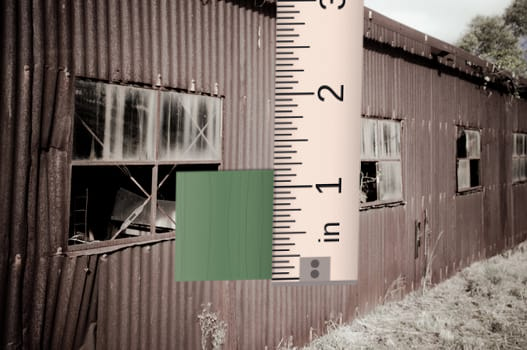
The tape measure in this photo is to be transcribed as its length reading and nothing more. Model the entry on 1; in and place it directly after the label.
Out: 1.1875; in
